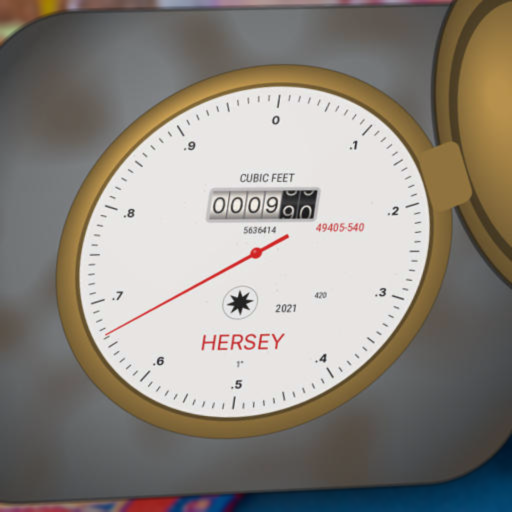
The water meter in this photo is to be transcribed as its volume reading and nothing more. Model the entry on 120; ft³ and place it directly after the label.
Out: 989.66; ft³
